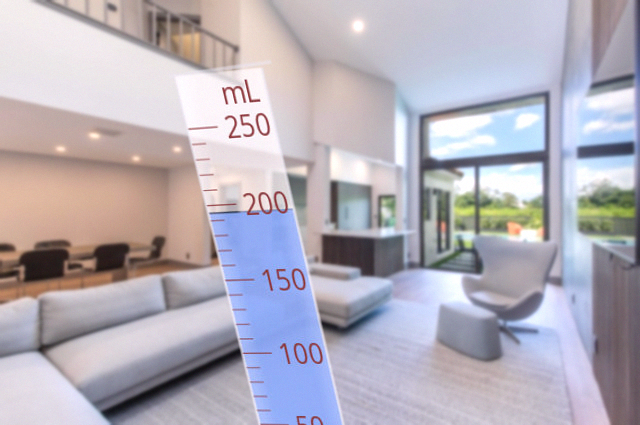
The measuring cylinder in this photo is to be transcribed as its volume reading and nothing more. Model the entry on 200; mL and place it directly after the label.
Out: 195; mL
